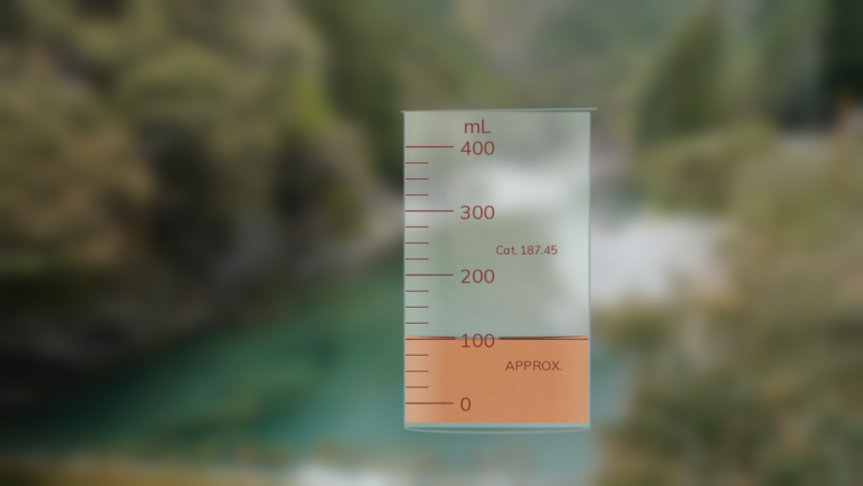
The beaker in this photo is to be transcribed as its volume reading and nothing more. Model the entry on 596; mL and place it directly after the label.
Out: 100; mL
